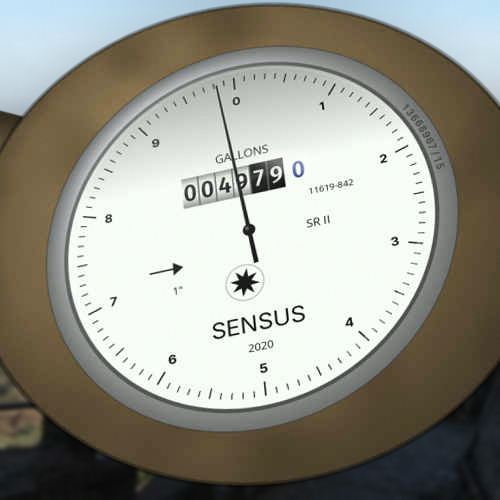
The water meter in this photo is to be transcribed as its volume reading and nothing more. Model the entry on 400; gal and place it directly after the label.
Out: 49789.8; gal
